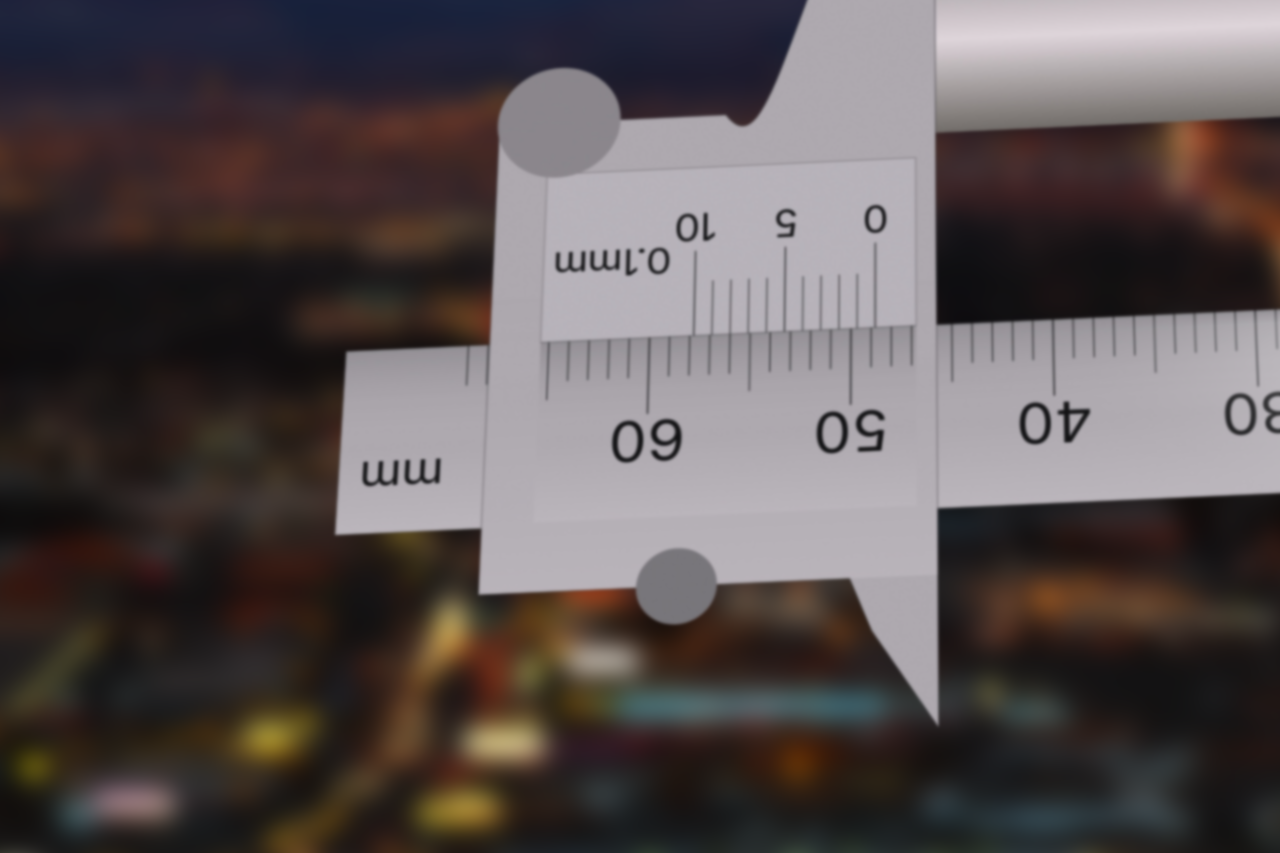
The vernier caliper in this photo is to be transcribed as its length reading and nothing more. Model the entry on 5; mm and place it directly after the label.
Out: 48.8; mm
